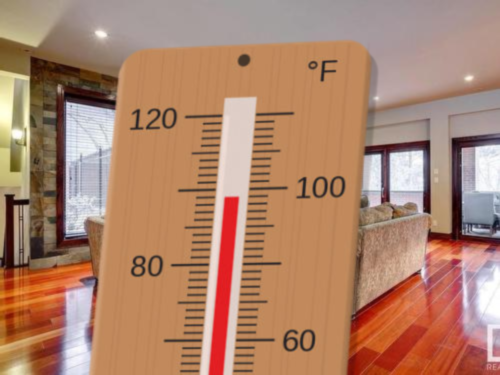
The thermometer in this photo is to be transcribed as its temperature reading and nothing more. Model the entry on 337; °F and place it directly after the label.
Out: 98; °F
